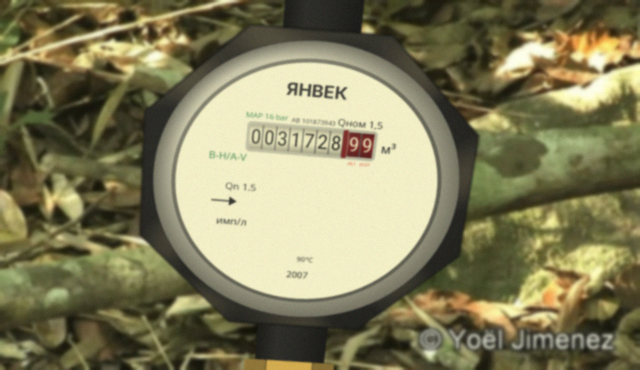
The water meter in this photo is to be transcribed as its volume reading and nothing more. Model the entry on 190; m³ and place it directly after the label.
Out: 31728.99; m³
